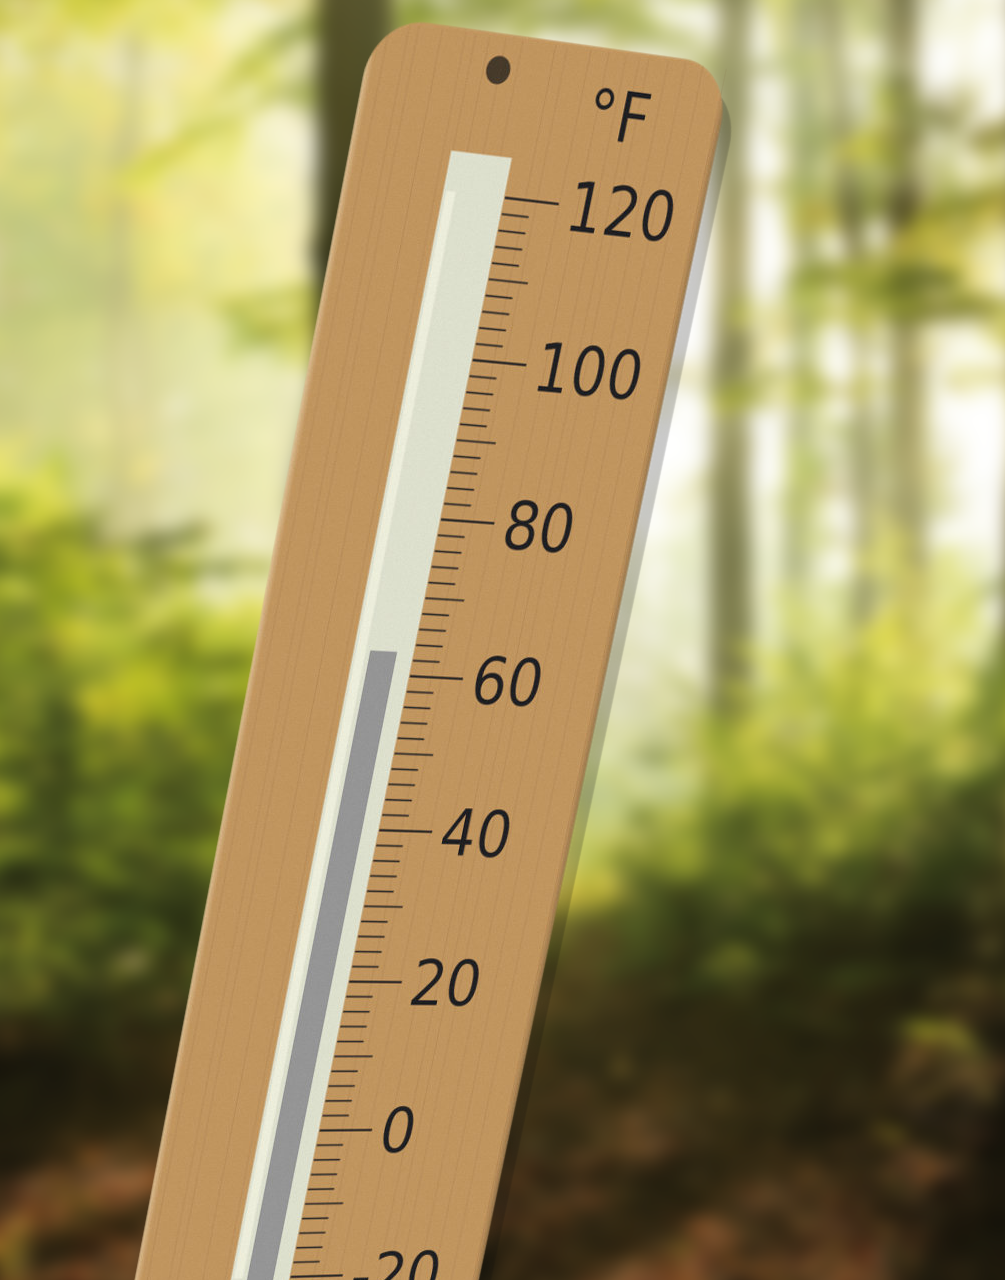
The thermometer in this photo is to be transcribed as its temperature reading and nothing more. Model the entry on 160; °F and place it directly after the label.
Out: 63; °F
